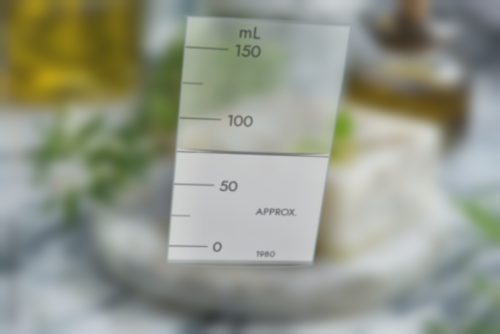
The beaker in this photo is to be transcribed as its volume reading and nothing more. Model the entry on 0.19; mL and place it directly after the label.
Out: 75; mL
